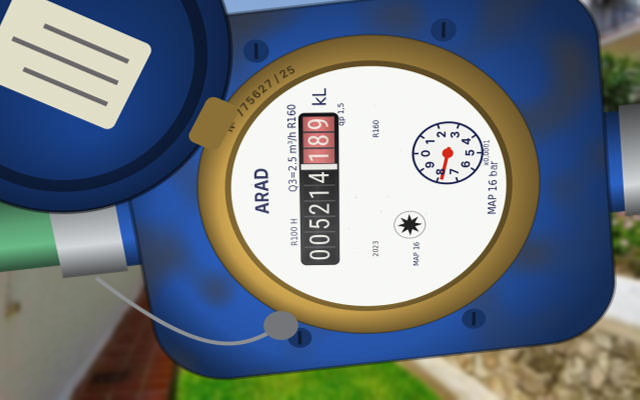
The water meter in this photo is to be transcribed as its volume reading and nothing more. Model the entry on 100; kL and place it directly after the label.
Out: 5214.1897; kL
